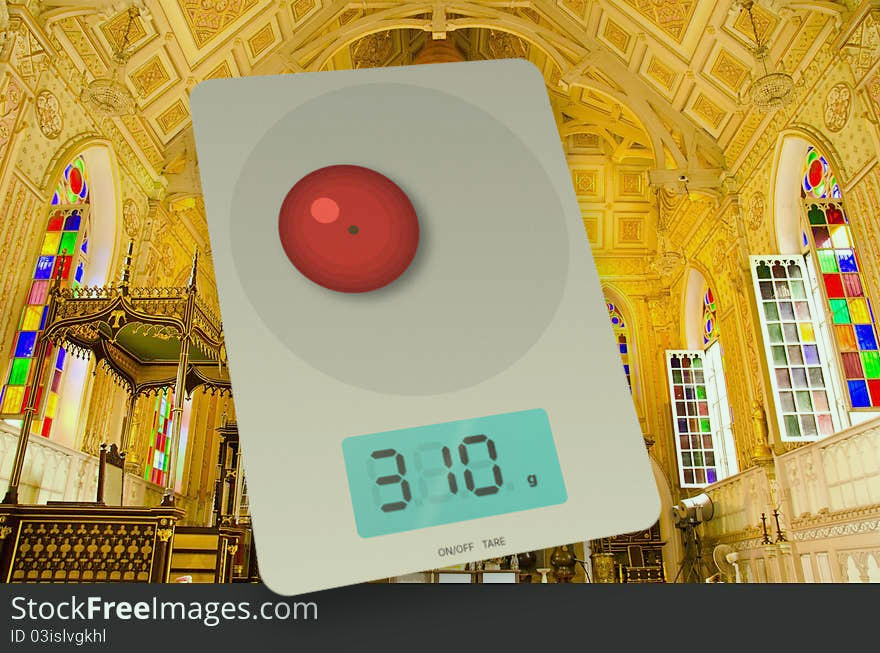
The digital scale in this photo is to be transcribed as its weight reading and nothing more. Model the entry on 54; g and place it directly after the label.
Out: 310; g
